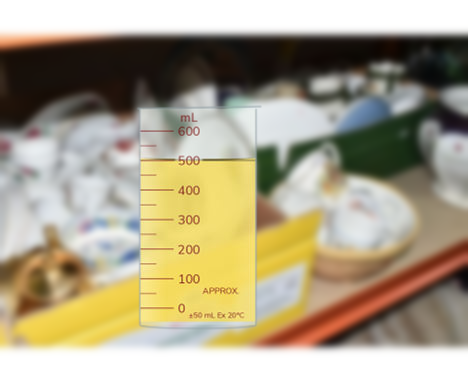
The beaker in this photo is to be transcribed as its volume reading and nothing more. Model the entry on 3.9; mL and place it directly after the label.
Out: 500; mL
